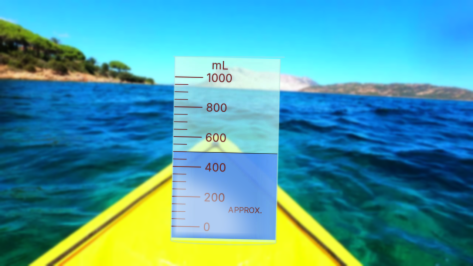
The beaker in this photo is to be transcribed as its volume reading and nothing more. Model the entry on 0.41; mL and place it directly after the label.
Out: 500; mL
